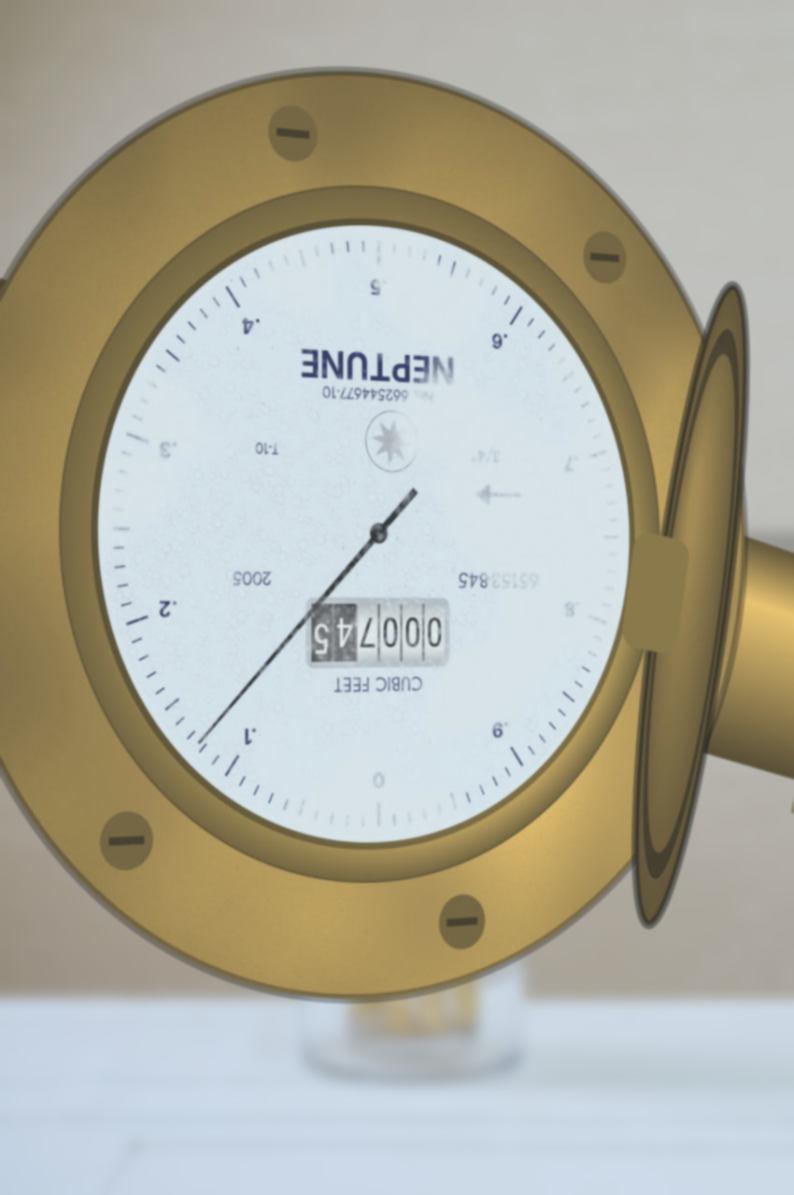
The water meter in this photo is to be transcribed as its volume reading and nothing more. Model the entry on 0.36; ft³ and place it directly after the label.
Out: 745.12; ft³
